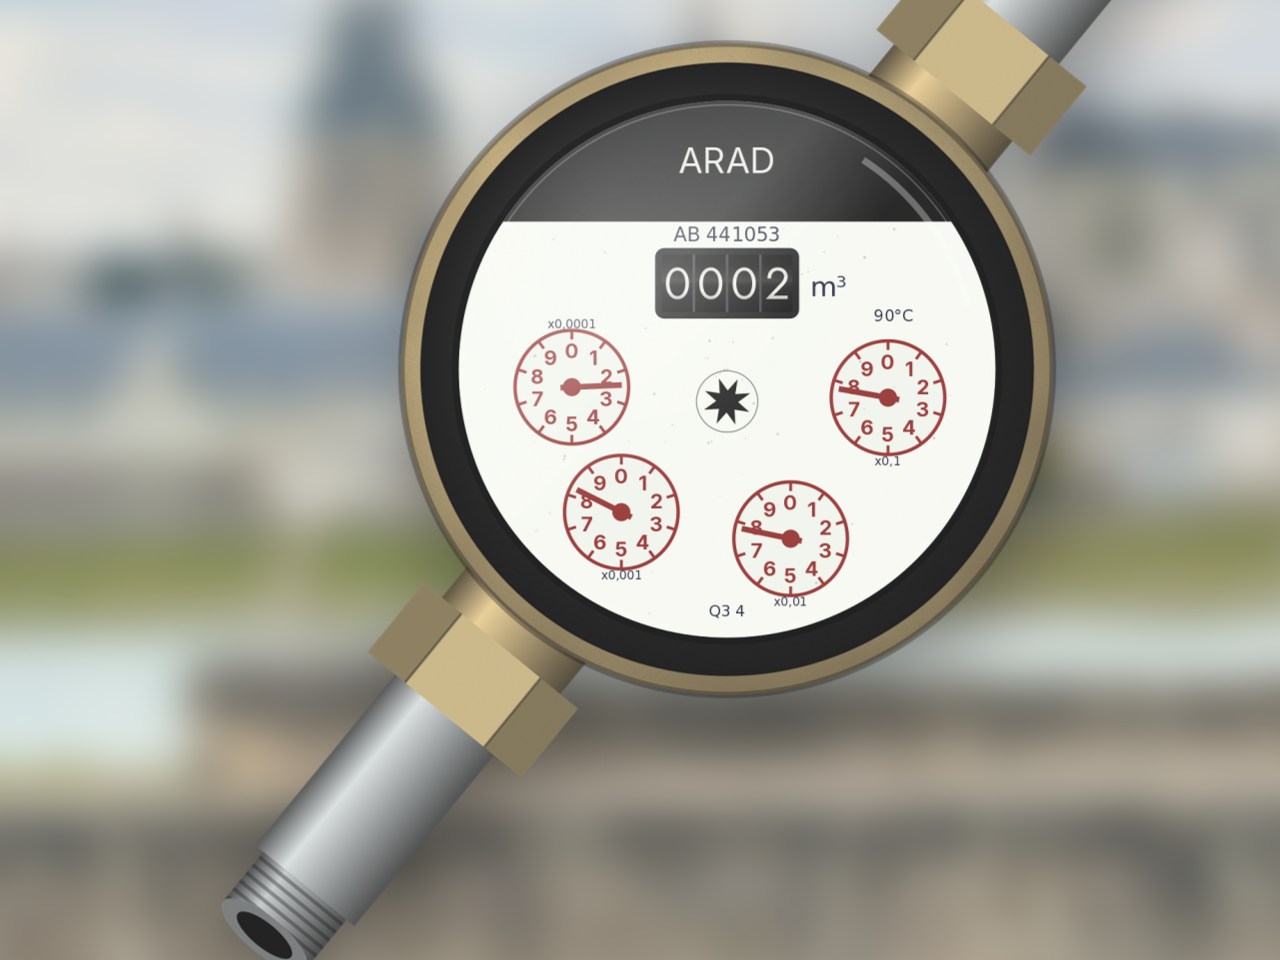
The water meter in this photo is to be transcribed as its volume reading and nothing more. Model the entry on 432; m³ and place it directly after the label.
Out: 2.7782; m³
